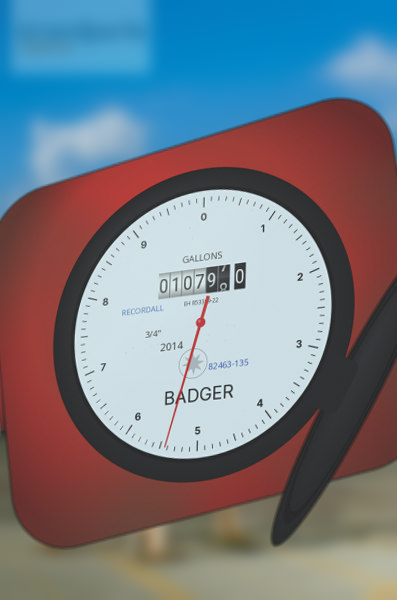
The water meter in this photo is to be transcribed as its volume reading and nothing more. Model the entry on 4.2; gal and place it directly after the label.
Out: 107975.4; gal
